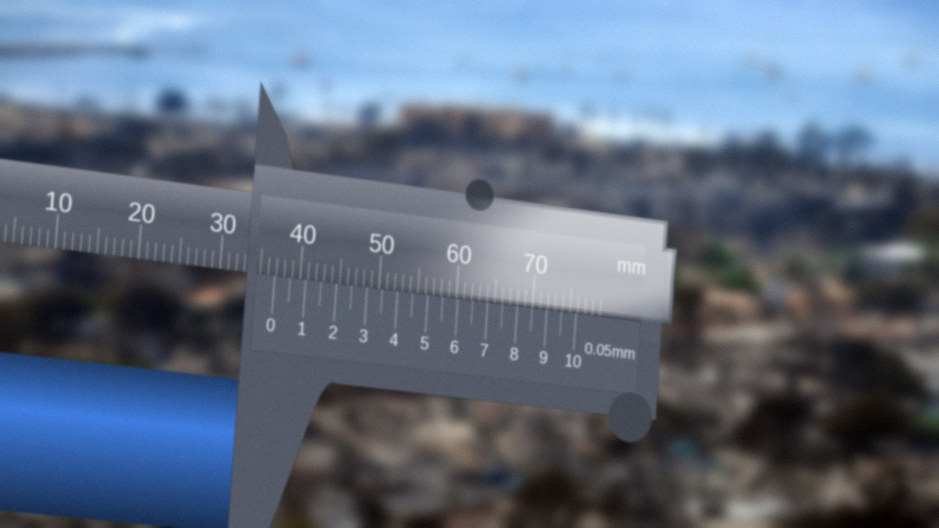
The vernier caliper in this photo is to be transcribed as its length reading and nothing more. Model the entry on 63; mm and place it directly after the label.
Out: 36.8; mm
